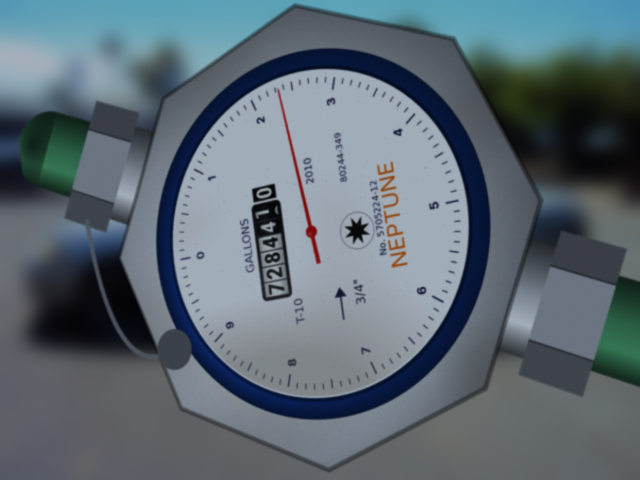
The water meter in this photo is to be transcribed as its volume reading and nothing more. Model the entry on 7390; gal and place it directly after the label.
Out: 7284412.3; gal
